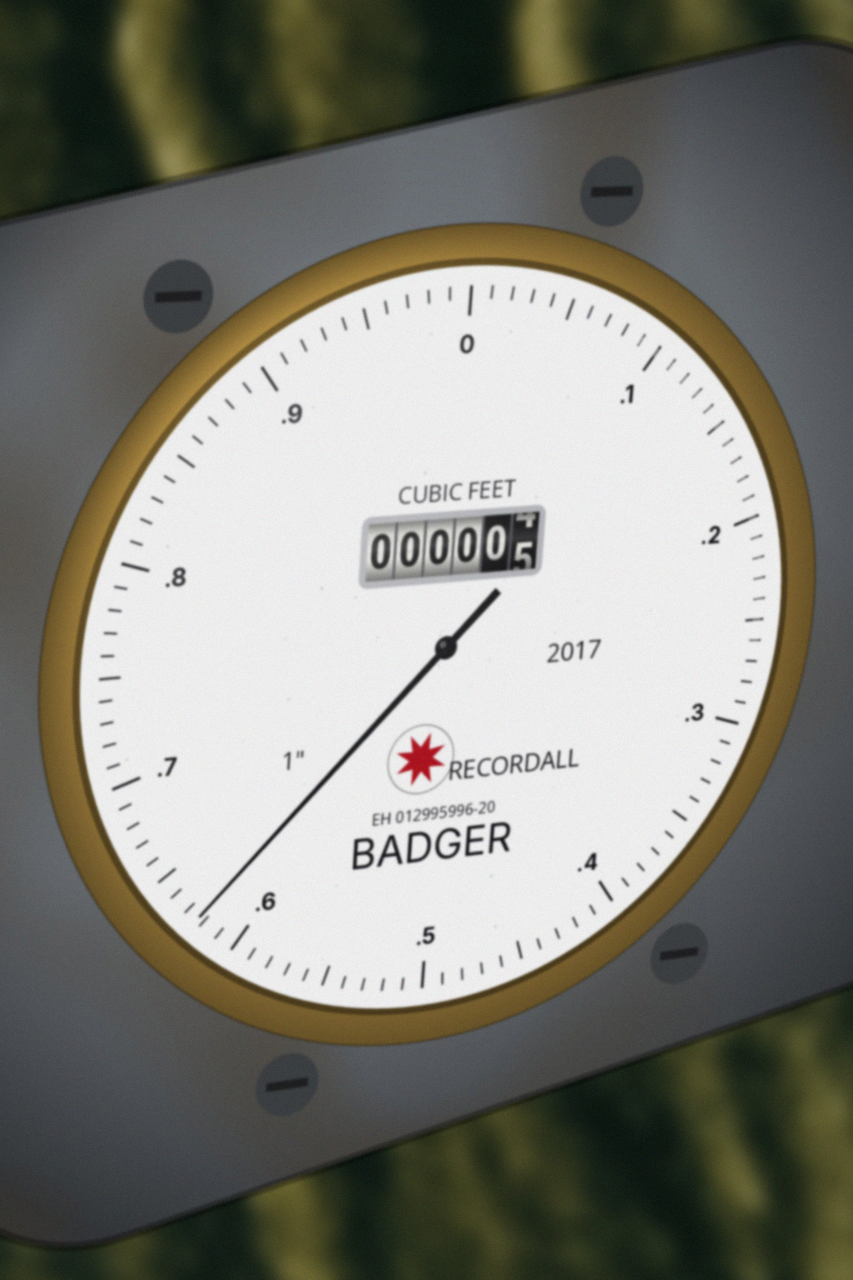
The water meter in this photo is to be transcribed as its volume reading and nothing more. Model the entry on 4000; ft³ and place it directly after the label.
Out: 4.62; ft³
